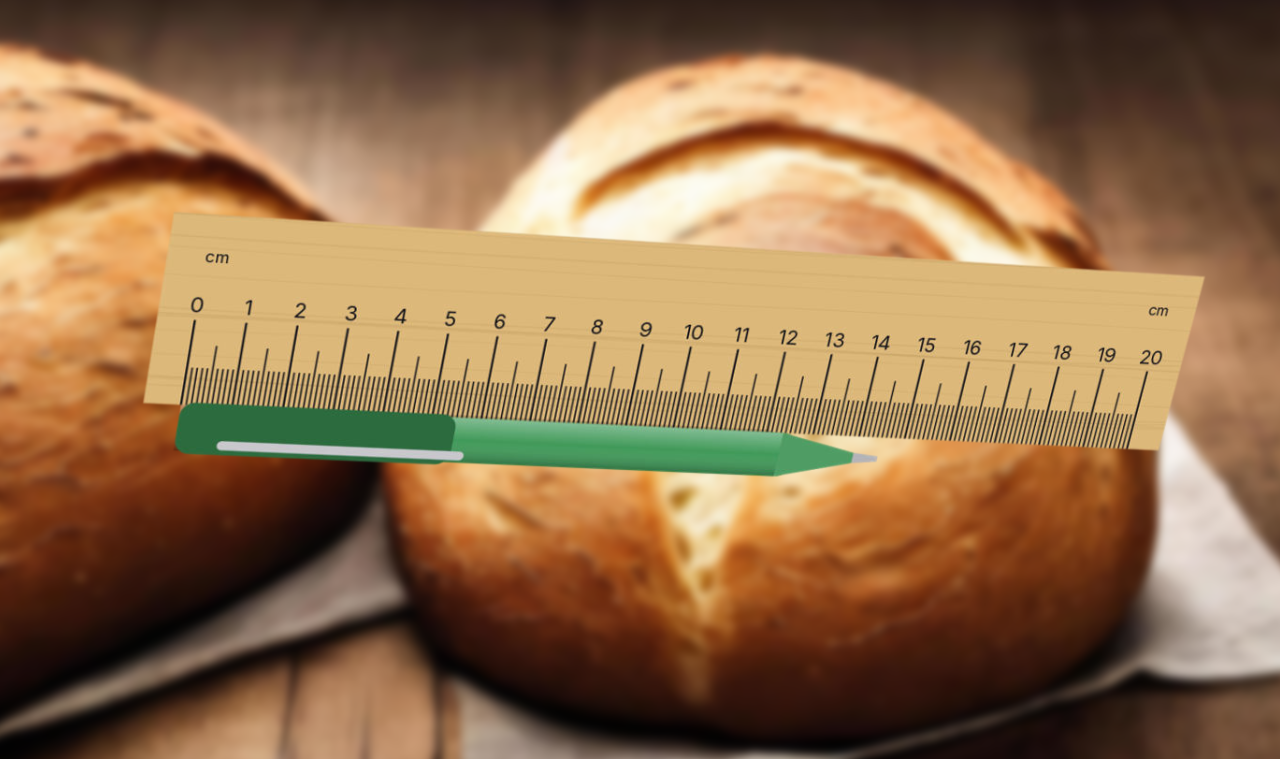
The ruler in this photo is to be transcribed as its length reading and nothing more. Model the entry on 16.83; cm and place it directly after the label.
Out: 14.5; cm
